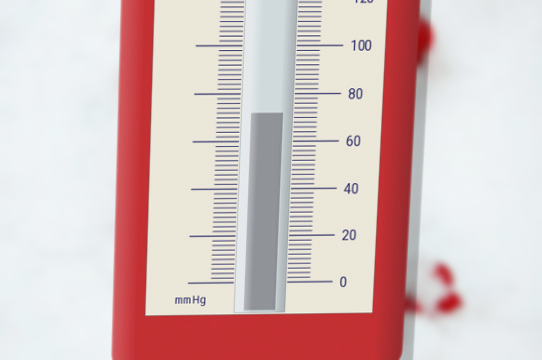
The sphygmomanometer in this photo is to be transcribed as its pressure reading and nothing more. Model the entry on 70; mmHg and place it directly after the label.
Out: 72; mmHg
